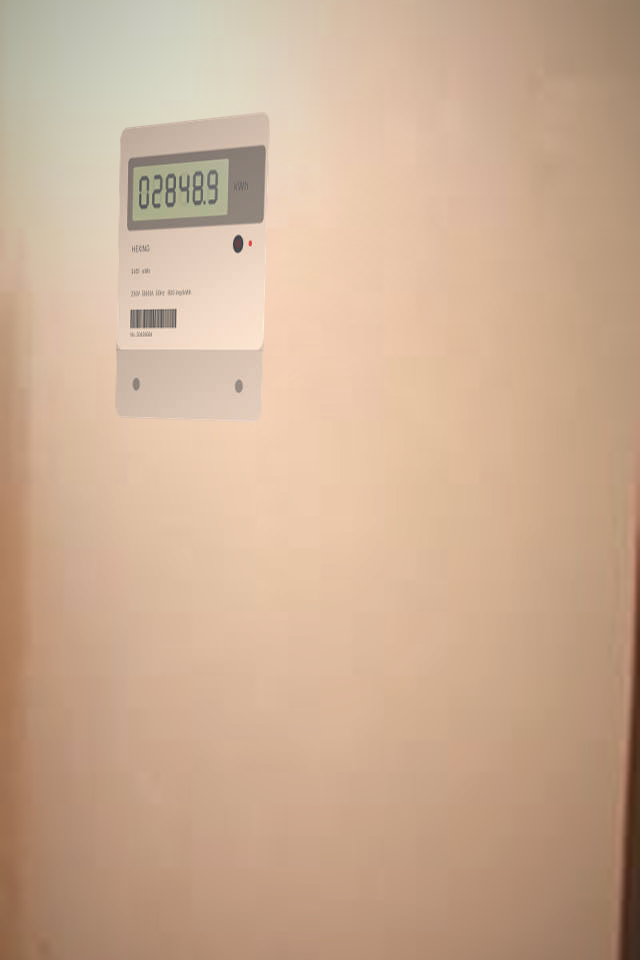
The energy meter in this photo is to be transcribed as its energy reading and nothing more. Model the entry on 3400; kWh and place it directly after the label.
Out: 2848.9; kWh
